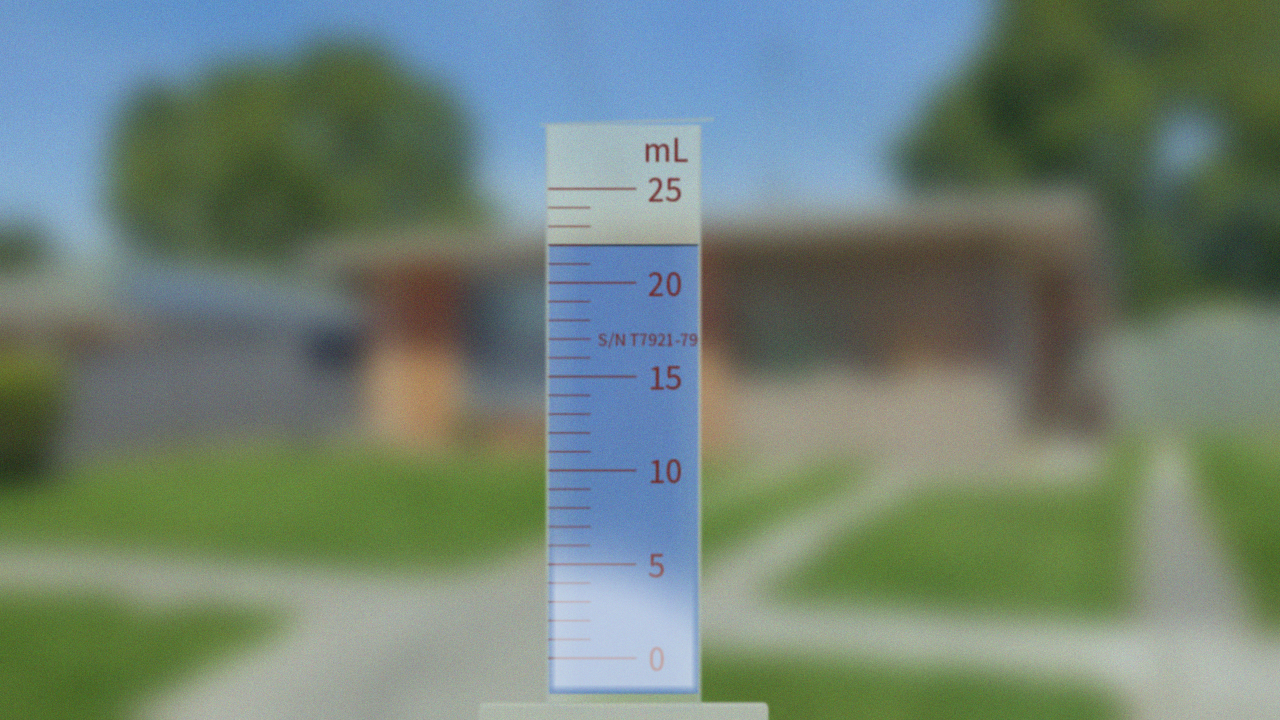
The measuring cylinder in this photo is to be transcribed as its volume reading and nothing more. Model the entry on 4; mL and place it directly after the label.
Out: 22; mL
